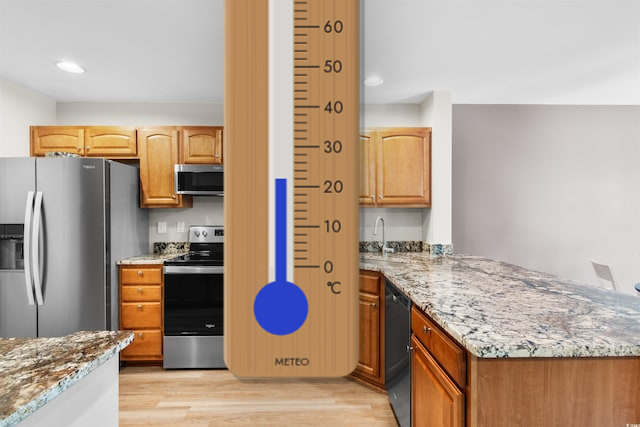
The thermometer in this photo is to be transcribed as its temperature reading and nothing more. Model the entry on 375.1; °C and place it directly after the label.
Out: 22; °C
